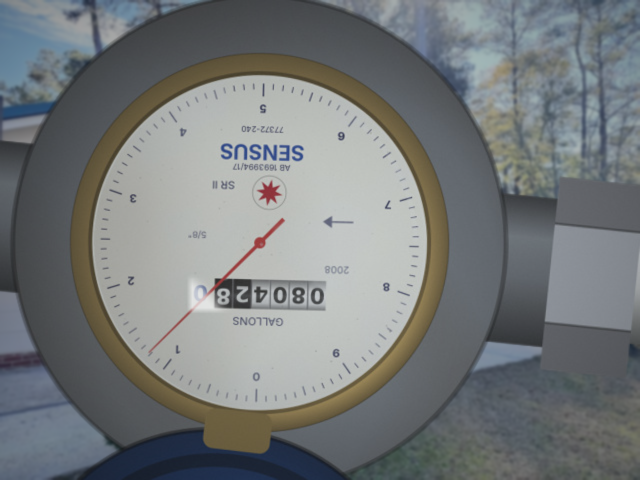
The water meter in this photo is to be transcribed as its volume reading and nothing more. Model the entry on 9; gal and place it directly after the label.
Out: 804281.2; gal
